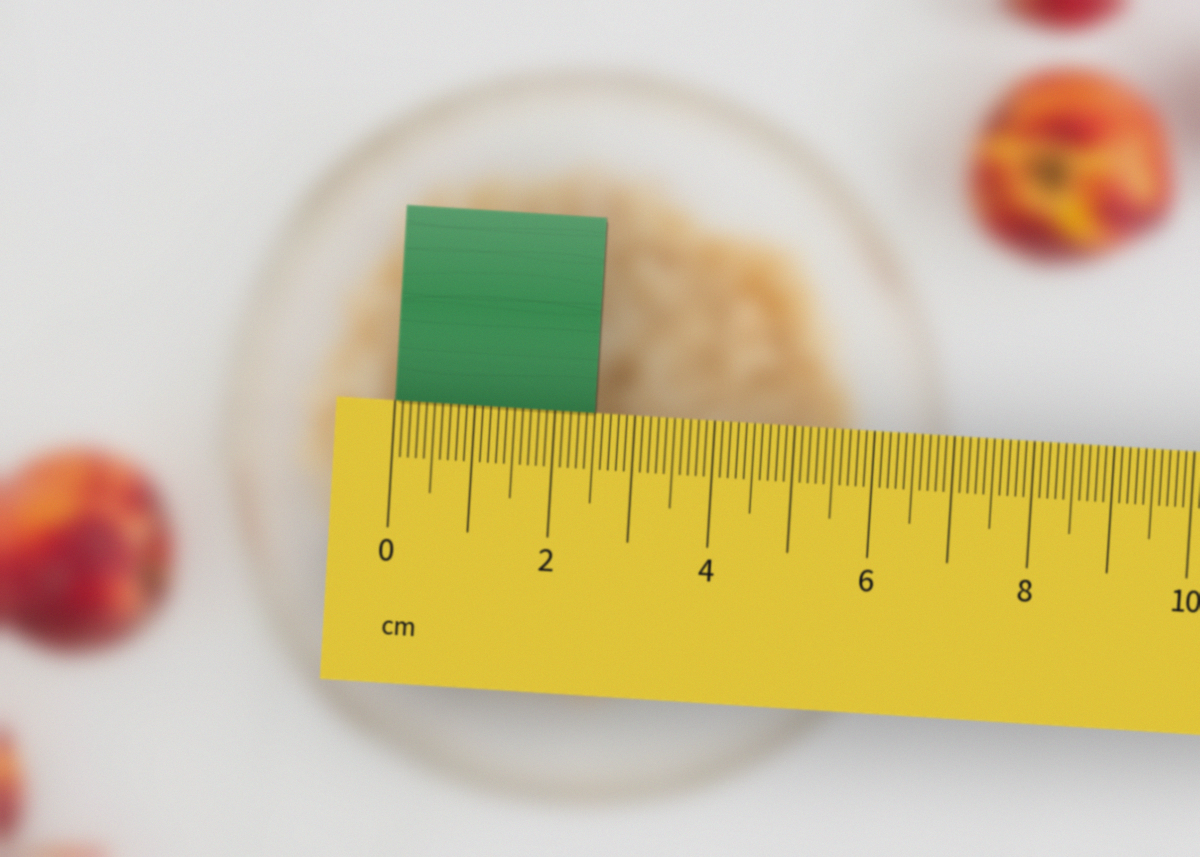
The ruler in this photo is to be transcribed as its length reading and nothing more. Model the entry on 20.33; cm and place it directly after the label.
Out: 2.5; cm
